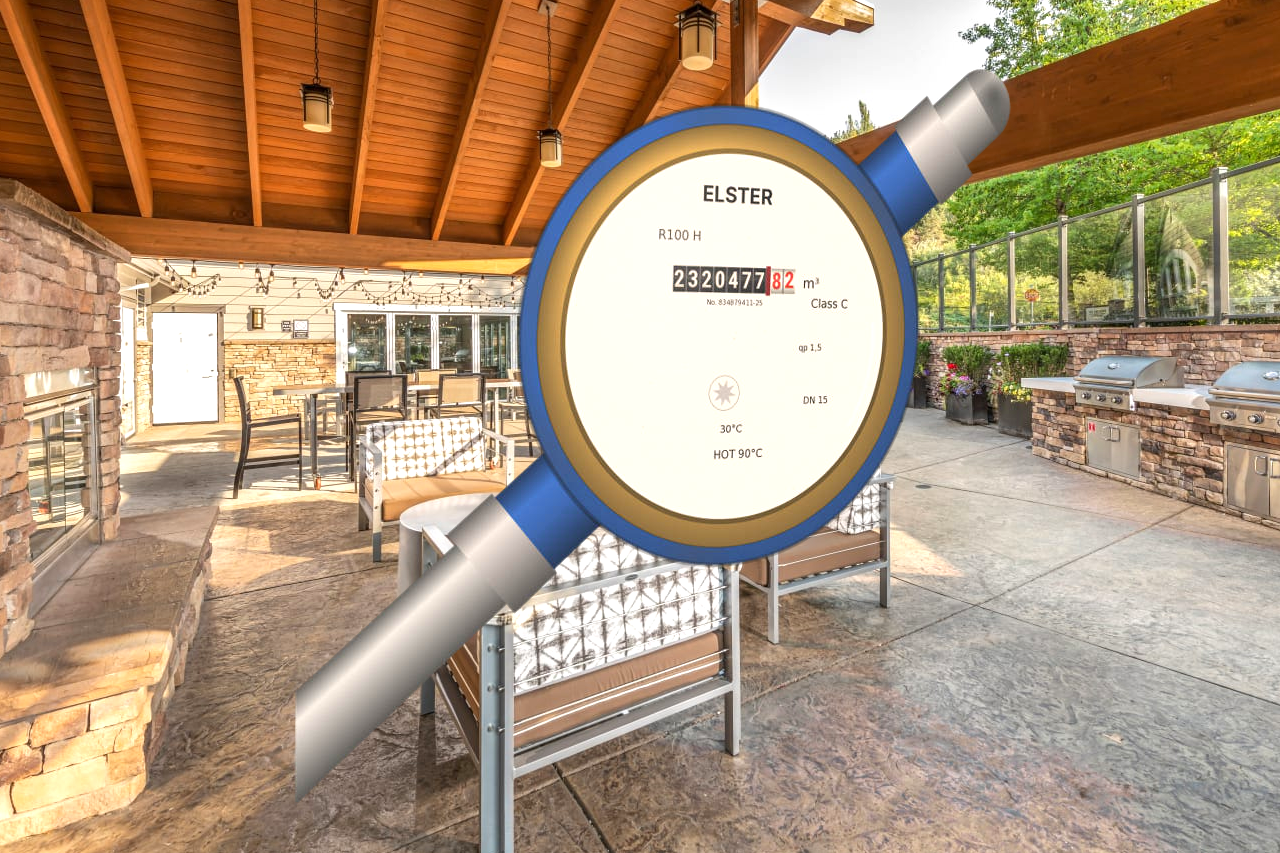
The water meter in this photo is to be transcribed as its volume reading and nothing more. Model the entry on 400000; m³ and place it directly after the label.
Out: 2320477.82; m³
